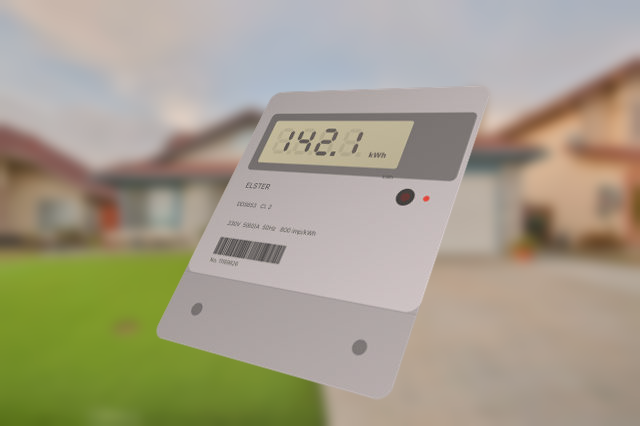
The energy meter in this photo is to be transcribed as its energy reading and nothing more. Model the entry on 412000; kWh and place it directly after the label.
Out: 142.1; kWh
